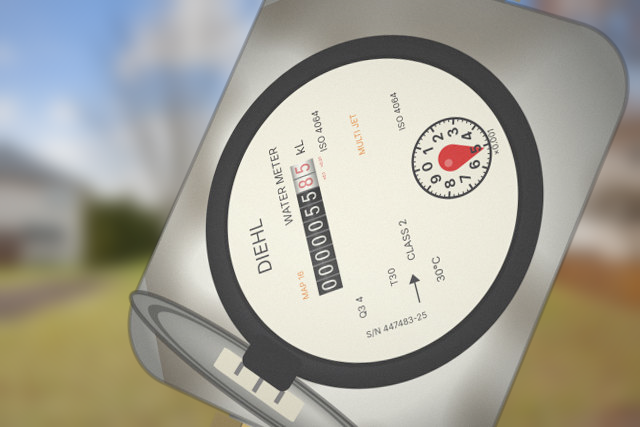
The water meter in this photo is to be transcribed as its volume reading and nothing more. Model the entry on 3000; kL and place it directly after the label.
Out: 55.855; kL
